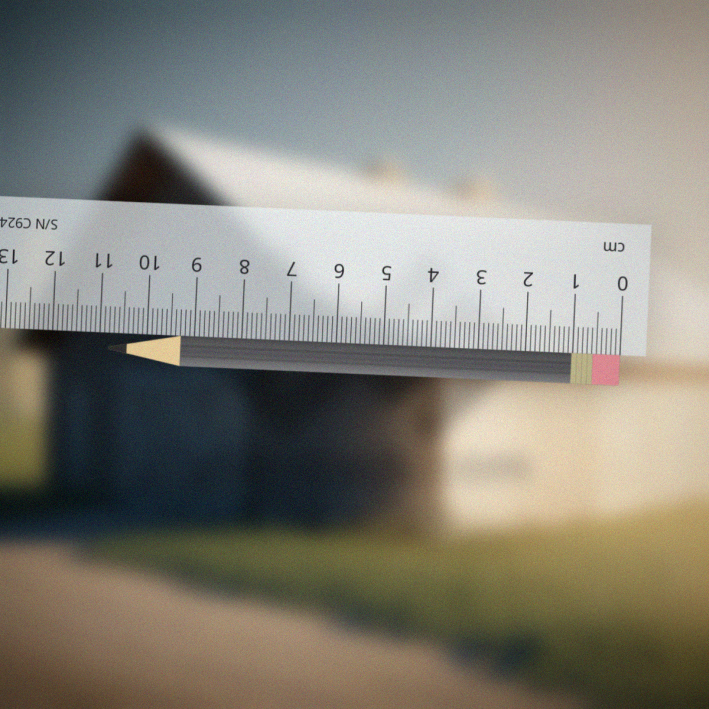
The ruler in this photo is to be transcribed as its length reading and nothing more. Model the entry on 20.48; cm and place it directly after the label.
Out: 10.8; cm
